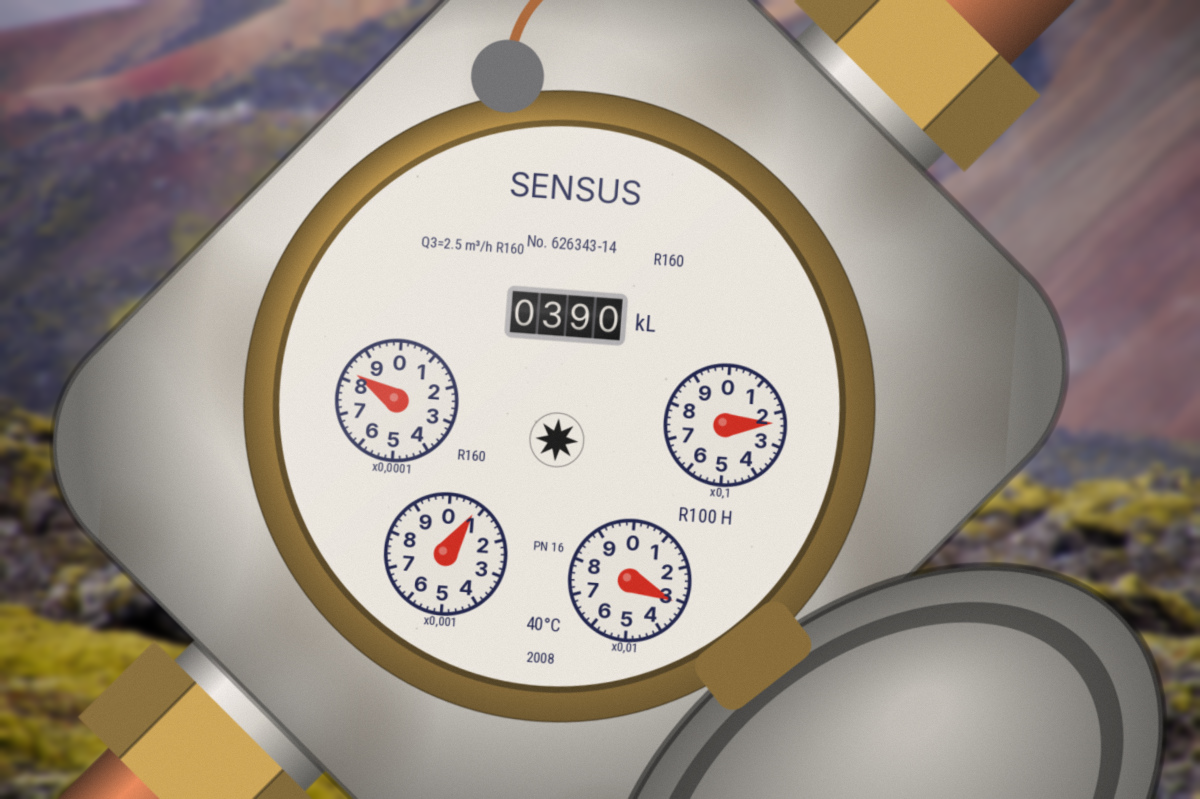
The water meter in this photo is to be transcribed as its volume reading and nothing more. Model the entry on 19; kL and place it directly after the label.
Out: 390.2308; kL
